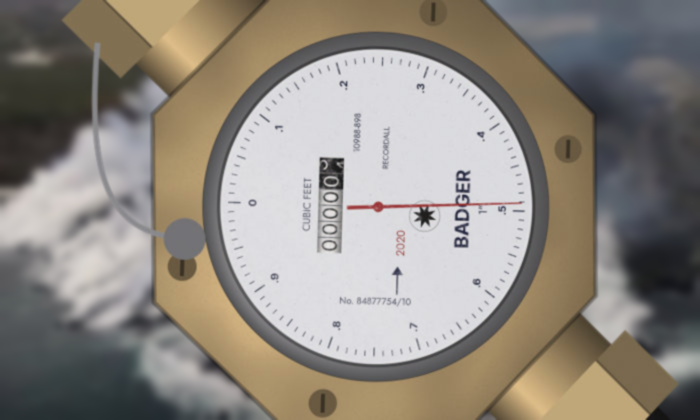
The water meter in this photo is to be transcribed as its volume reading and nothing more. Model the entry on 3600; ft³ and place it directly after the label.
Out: 3.49; ft³
